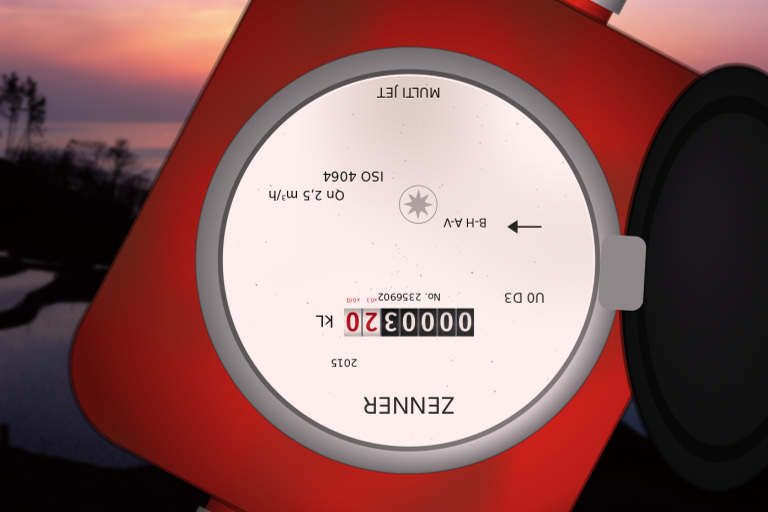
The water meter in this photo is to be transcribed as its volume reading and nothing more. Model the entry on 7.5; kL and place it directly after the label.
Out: 3.20; kL
